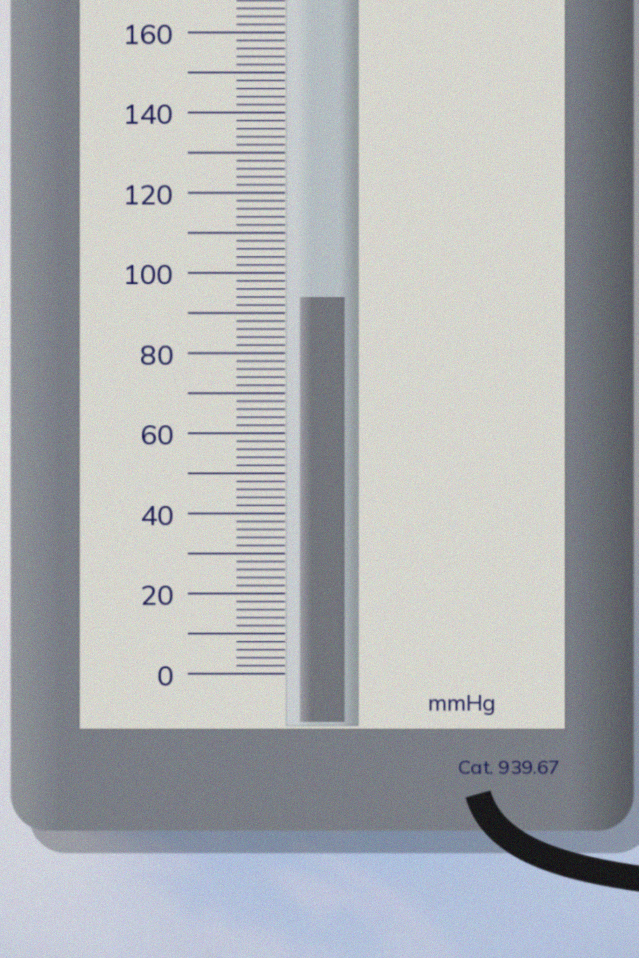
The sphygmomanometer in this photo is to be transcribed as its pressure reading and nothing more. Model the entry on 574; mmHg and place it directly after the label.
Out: 94; mmHg
